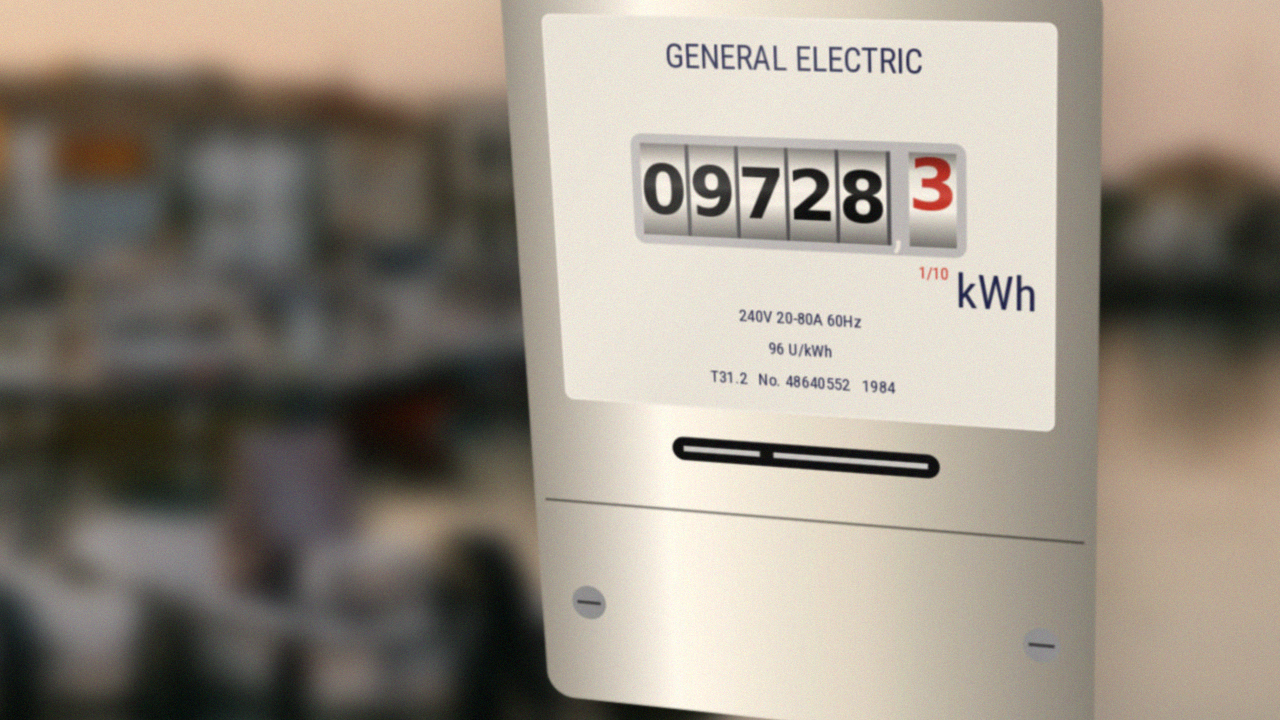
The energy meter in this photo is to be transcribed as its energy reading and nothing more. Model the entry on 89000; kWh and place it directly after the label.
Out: 9728.3; kWh
